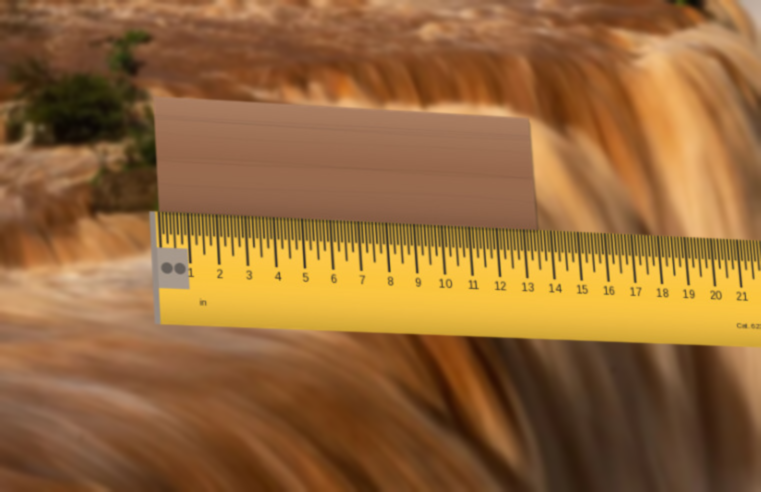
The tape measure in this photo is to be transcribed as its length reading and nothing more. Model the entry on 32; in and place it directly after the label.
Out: 13.5; in
